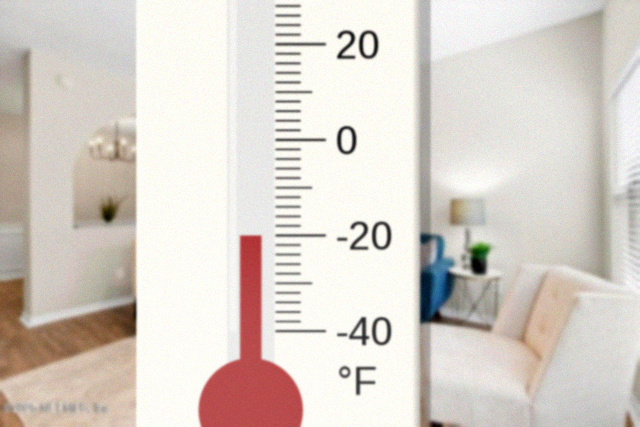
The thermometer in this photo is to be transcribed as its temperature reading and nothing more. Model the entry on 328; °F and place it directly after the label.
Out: -20; °F
